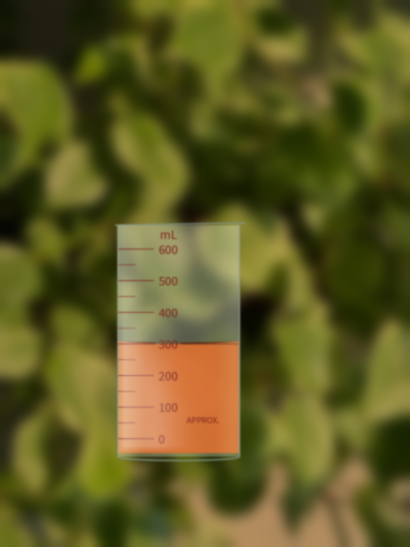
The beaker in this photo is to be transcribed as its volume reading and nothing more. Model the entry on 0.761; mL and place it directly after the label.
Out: 300; mL
